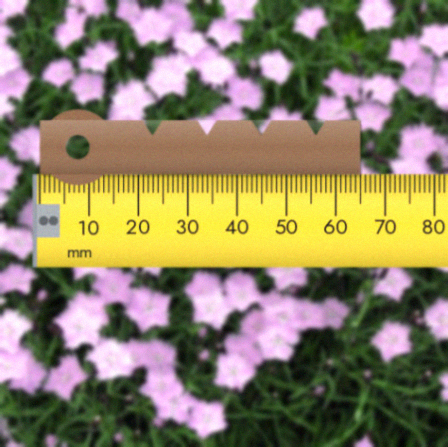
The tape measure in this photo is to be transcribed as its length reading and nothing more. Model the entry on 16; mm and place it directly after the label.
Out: 65; mm
